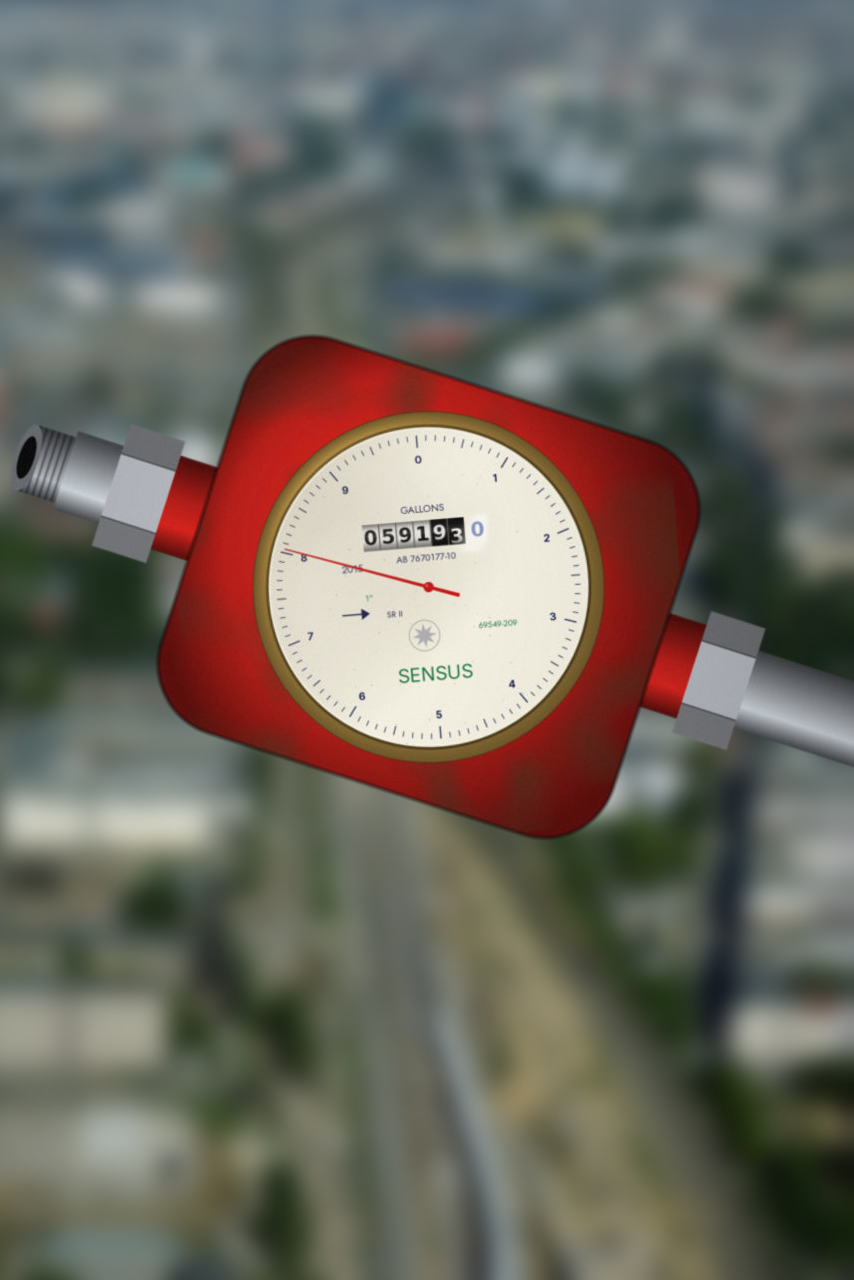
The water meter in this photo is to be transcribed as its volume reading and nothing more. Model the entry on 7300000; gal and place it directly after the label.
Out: 591928.0; gal
